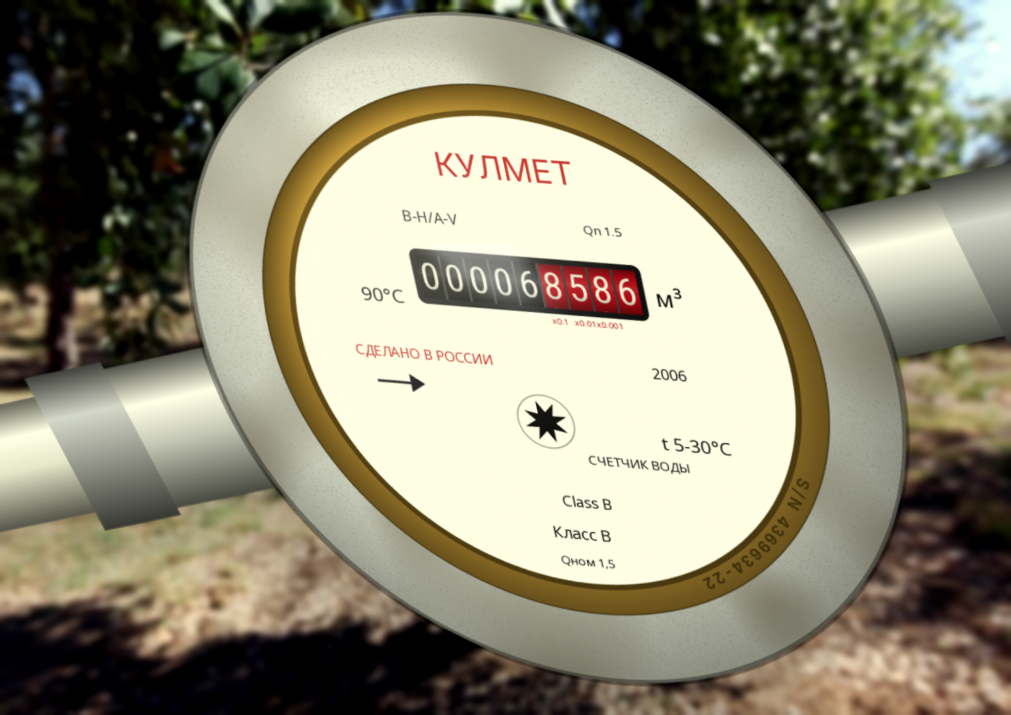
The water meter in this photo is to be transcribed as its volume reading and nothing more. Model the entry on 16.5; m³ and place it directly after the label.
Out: 6.8586; m³
